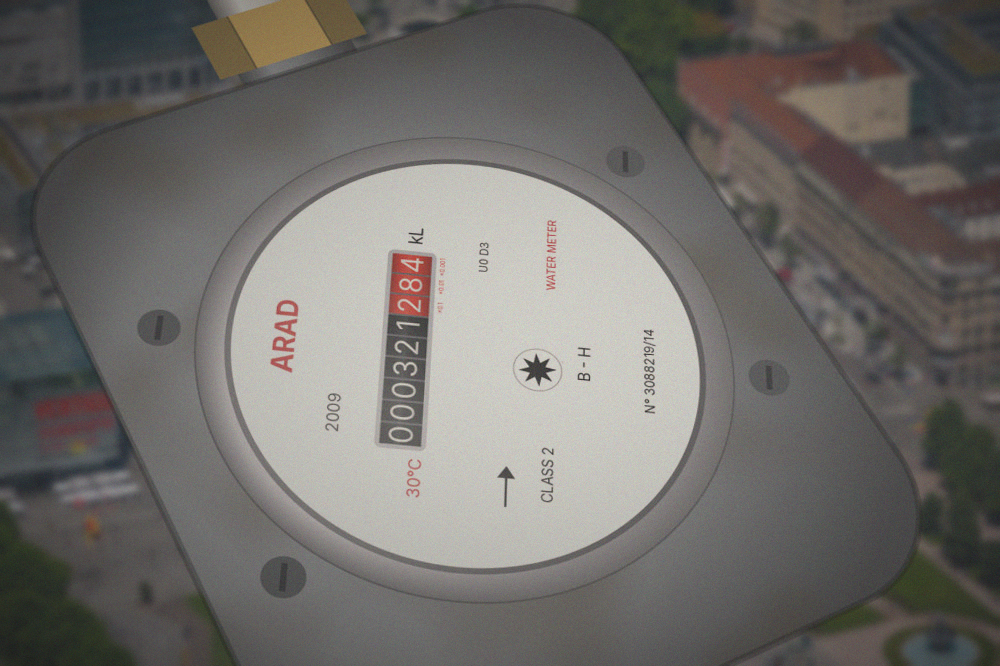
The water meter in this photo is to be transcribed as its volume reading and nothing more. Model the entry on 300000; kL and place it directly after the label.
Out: 321.284; kL
